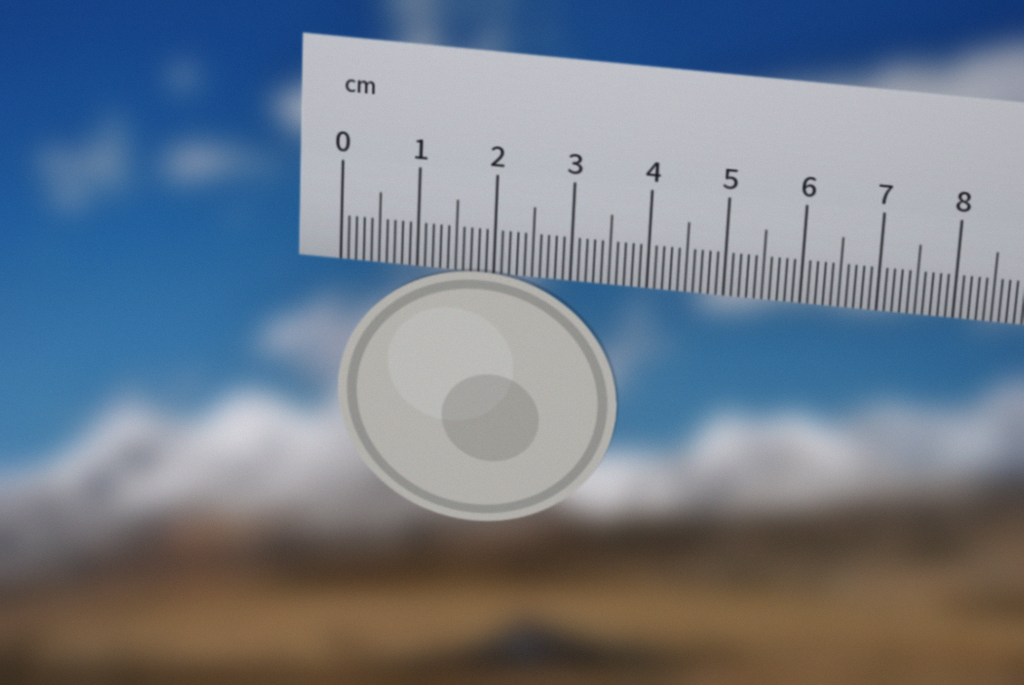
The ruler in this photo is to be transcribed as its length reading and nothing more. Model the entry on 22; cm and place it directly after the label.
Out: 3.7; cm
